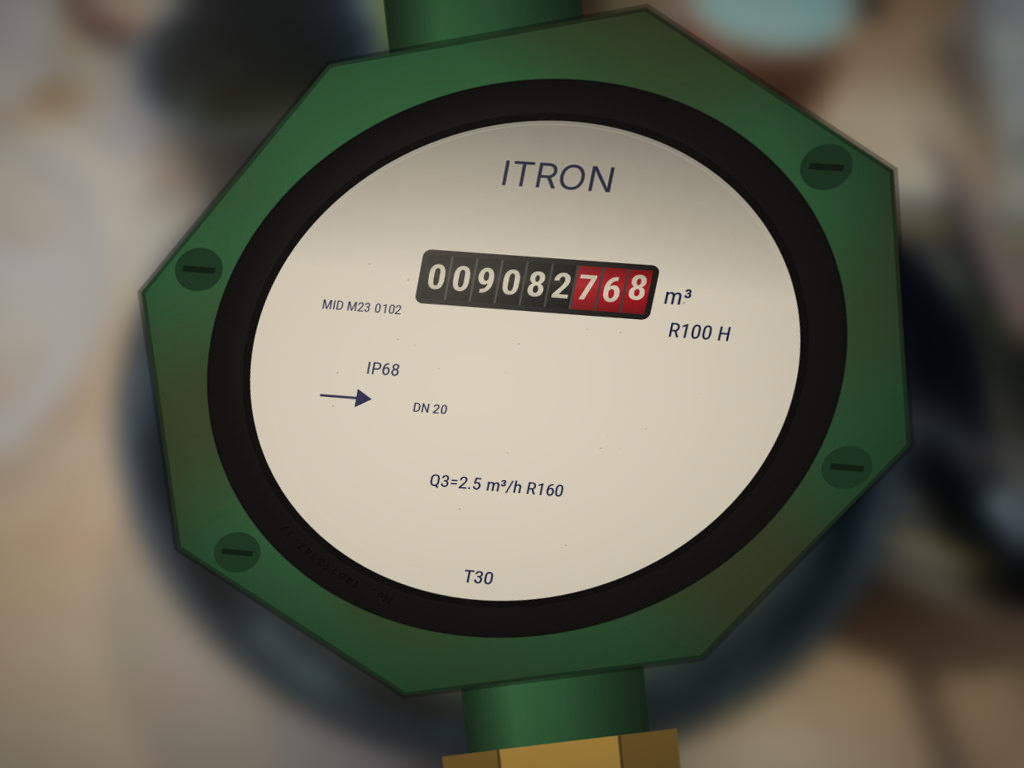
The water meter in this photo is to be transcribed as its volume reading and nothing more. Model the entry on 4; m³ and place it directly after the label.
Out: 9082.768; m³
